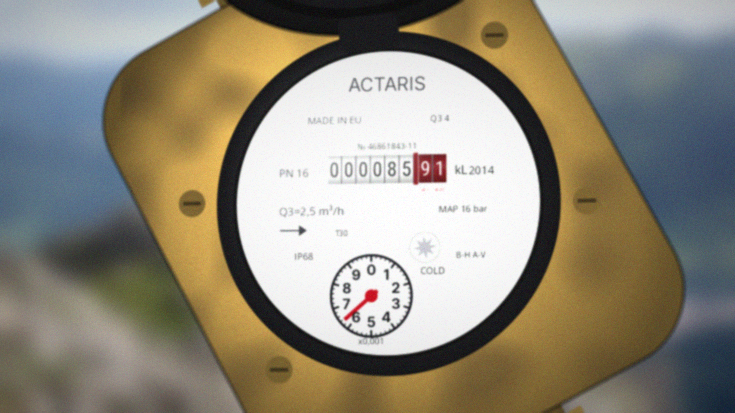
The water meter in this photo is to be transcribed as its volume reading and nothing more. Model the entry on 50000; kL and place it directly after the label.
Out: 85.916; kL
